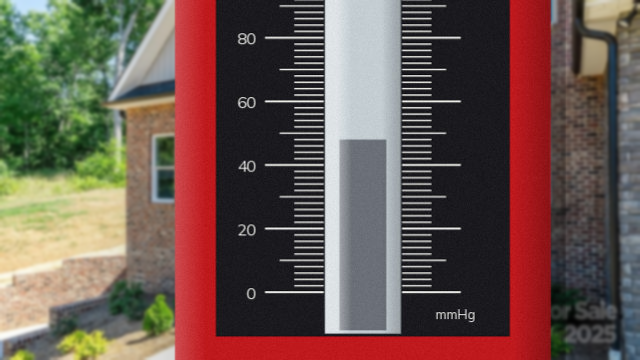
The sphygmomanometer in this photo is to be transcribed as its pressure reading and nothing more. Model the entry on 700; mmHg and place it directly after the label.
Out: 48; mmHg
